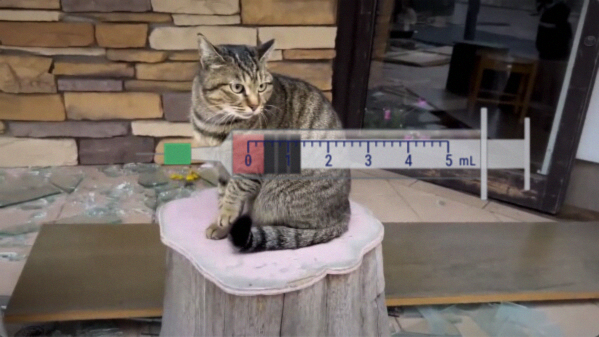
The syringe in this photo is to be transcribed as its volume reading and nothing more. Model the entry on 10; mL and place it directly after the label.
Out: 0.4; mL
